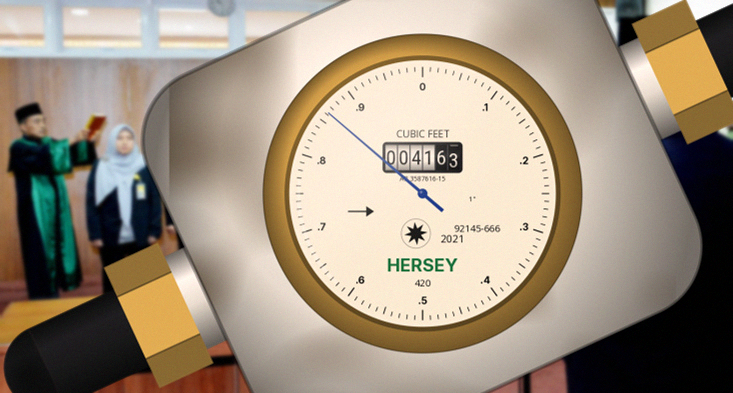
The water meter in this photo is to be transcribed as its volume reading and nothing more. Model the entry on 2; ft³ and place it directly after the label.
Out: 4162.86; ft³
